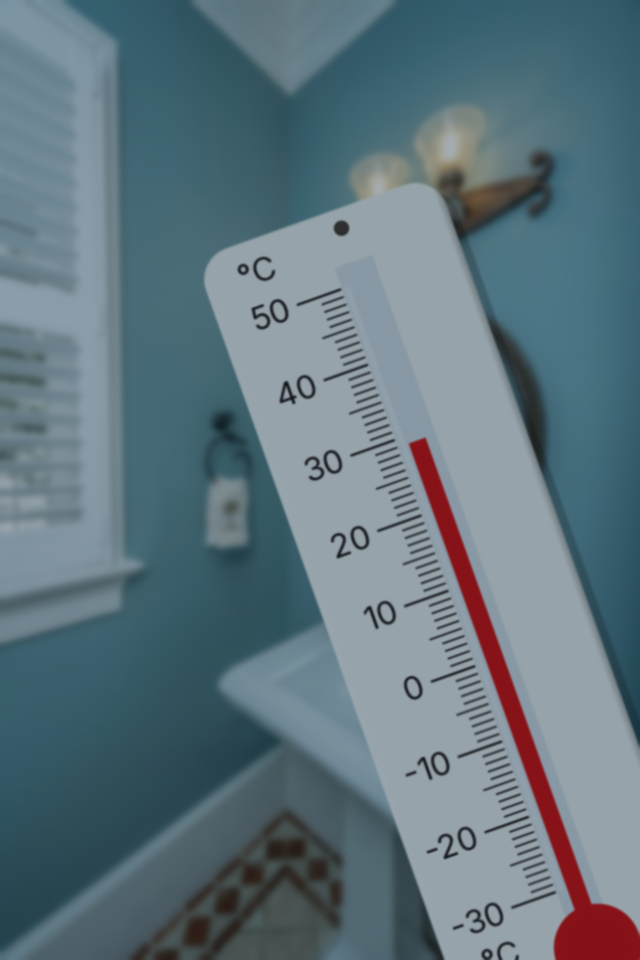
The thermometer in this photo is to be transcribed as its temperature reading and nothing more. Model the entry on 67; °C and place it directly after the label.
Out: 29; °C
